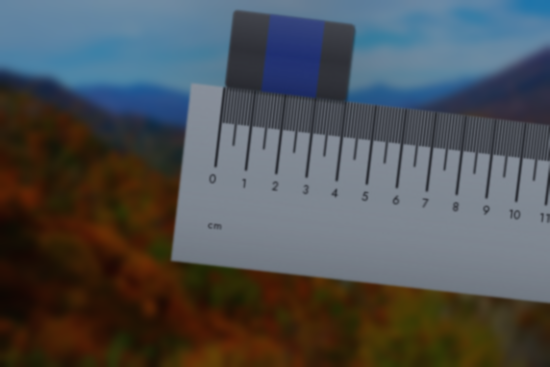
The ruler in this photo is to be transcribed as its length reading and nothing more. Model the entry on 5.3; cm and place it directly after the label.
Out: 4; cm
